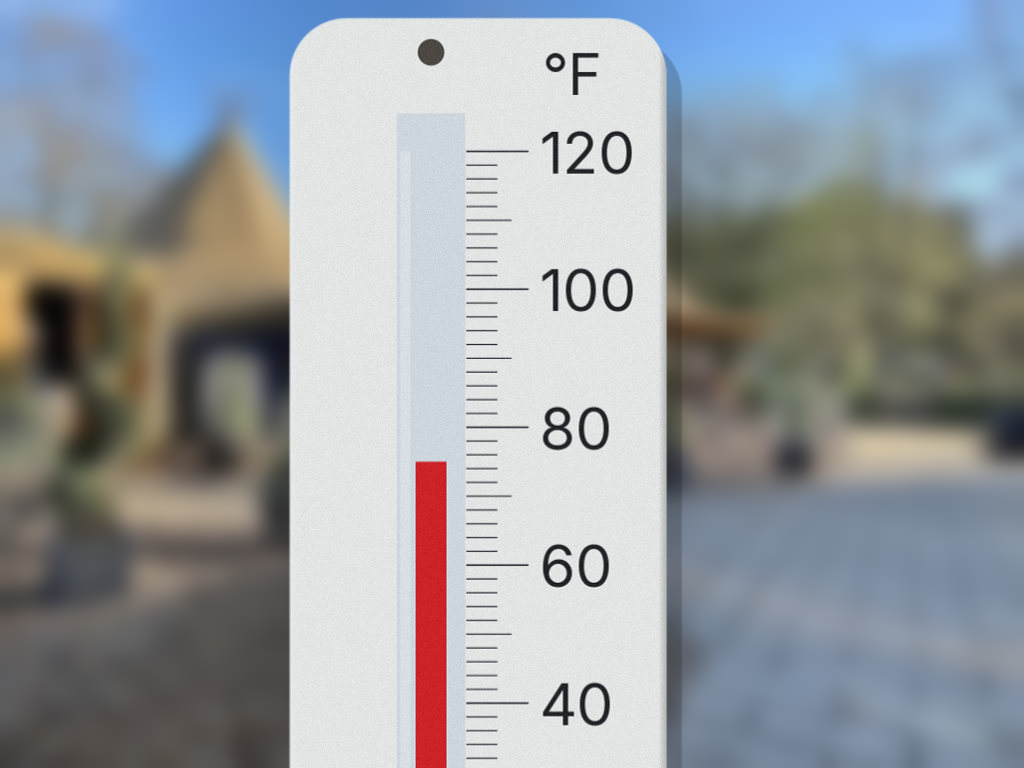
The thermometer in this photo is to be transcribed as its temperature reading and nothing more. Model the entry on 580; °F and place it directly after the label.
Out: 75; °F
